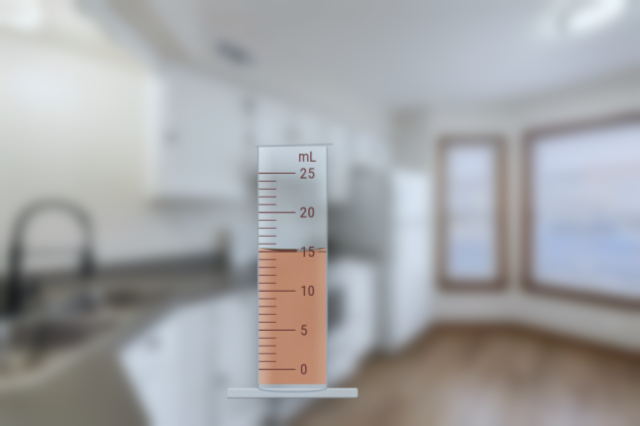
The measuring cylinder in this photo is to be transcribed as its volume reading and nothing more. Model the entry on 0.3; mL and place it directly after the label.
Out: 15; mL
